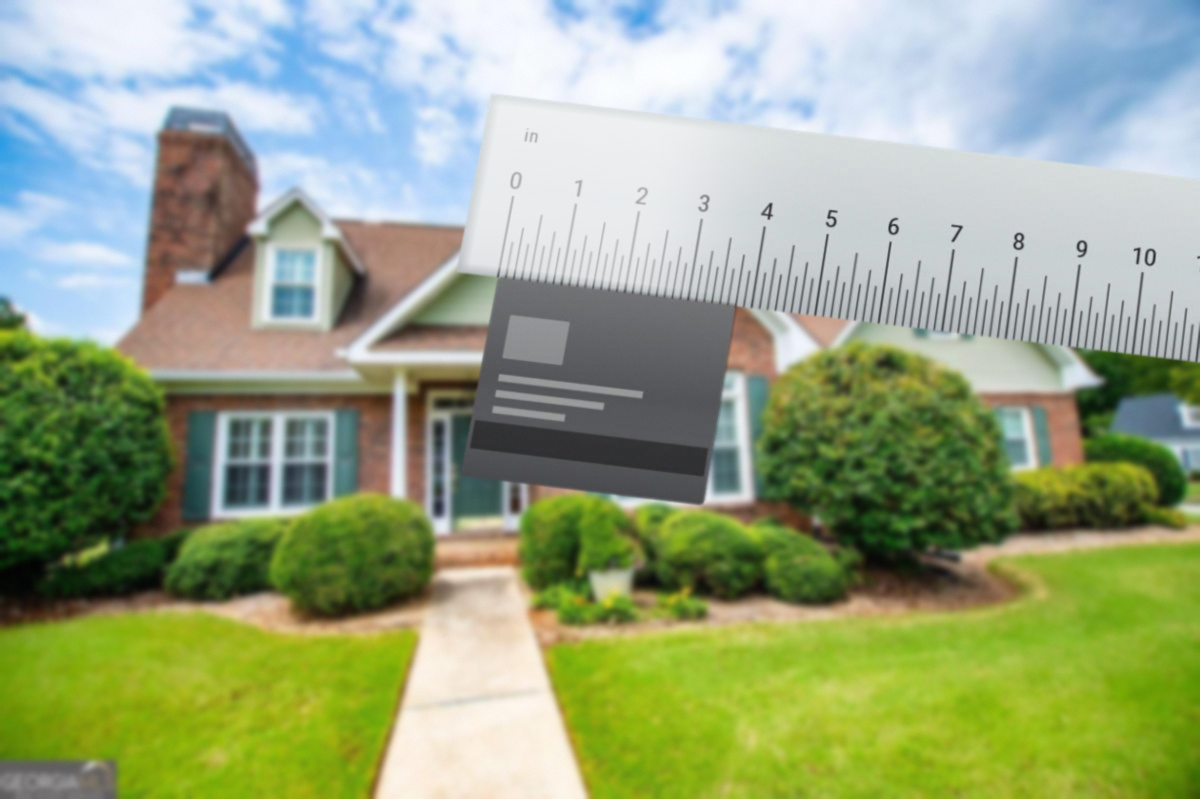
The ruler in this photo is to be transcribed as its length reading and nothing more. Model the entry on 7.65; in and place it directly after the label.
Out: 3.75; in
